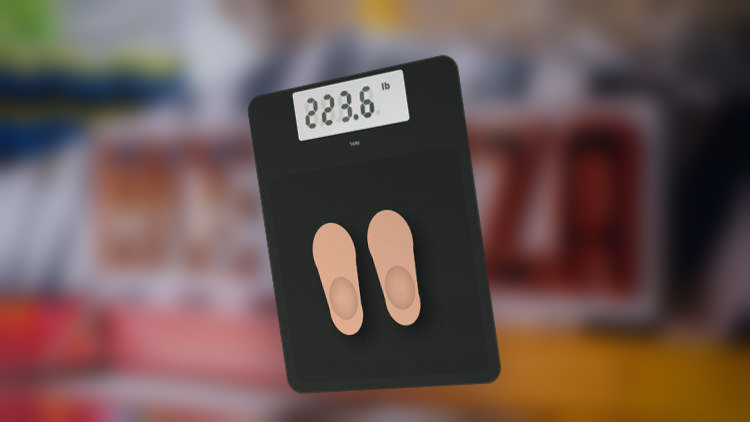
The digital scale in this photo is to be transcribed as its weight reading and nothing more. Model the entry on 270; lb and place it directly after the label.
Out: 223.6; lb
